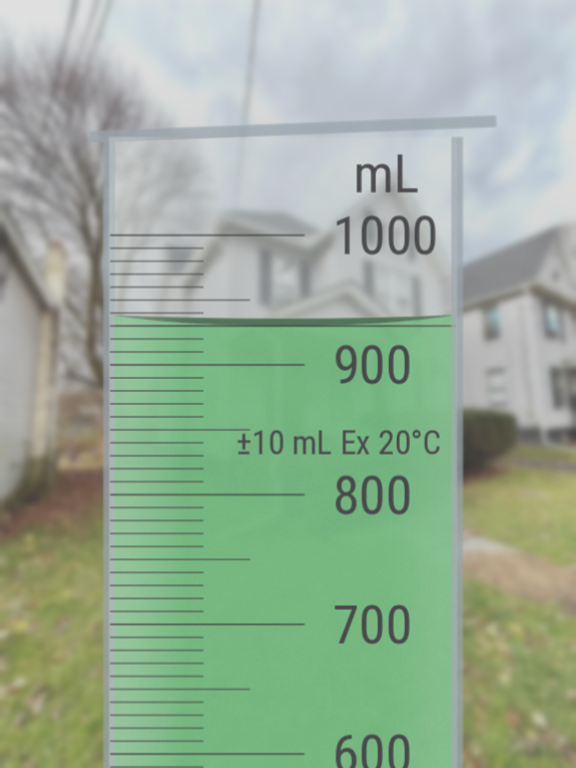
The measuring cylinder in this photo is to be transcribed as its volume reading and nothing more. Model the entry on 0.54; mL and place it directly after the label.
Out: 930; mL
